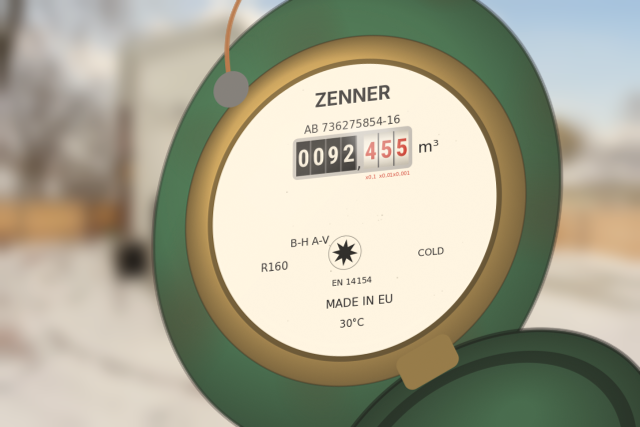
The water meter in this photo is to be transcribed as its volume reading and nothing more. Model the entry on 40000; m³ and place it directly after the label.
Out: 92.455; m³
